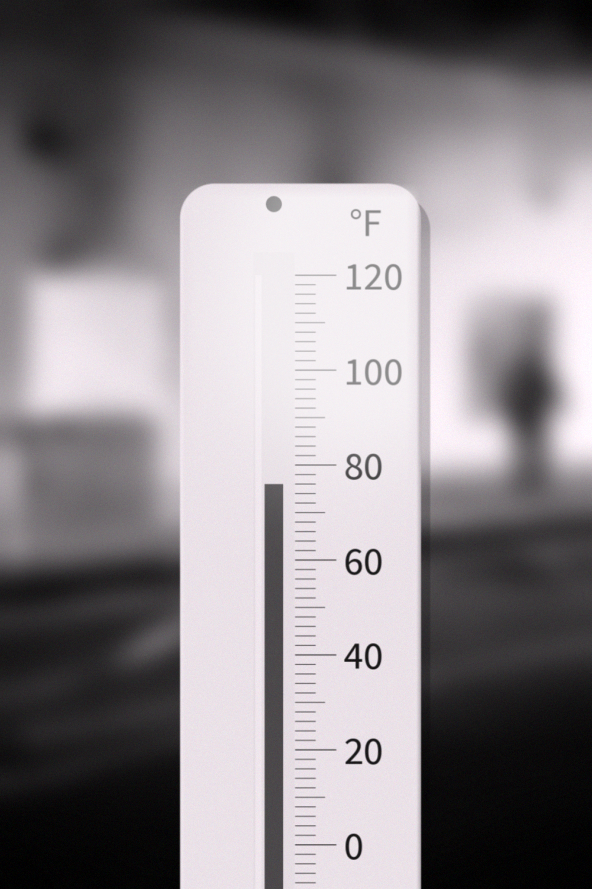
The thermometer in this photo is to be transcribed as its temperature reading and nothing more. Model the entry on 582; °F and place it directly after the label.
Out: 76; °F
